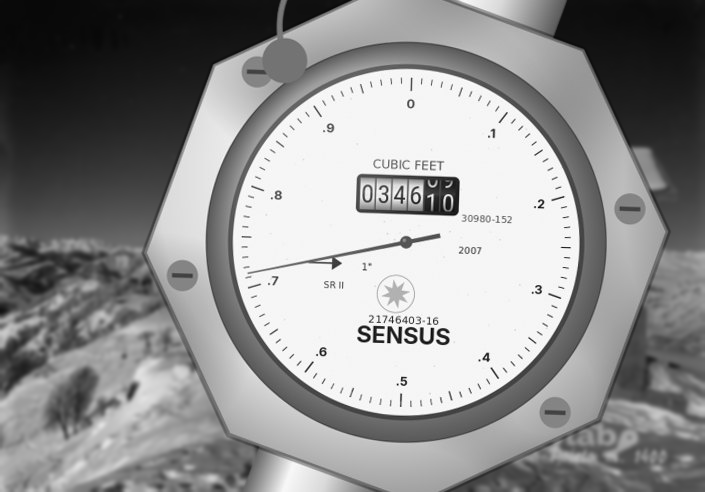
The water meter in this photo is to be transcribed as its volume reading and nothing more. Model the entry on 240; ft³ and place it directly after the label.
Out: 34609.71; ft³
